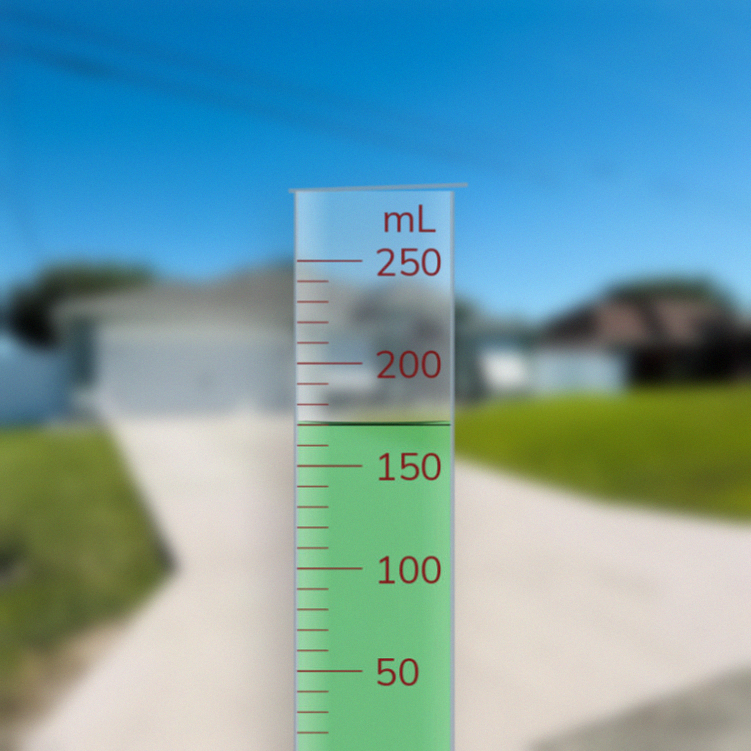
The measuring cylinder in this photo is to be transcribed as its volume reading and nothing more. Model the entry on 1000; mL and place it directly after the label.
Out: 170; mL
